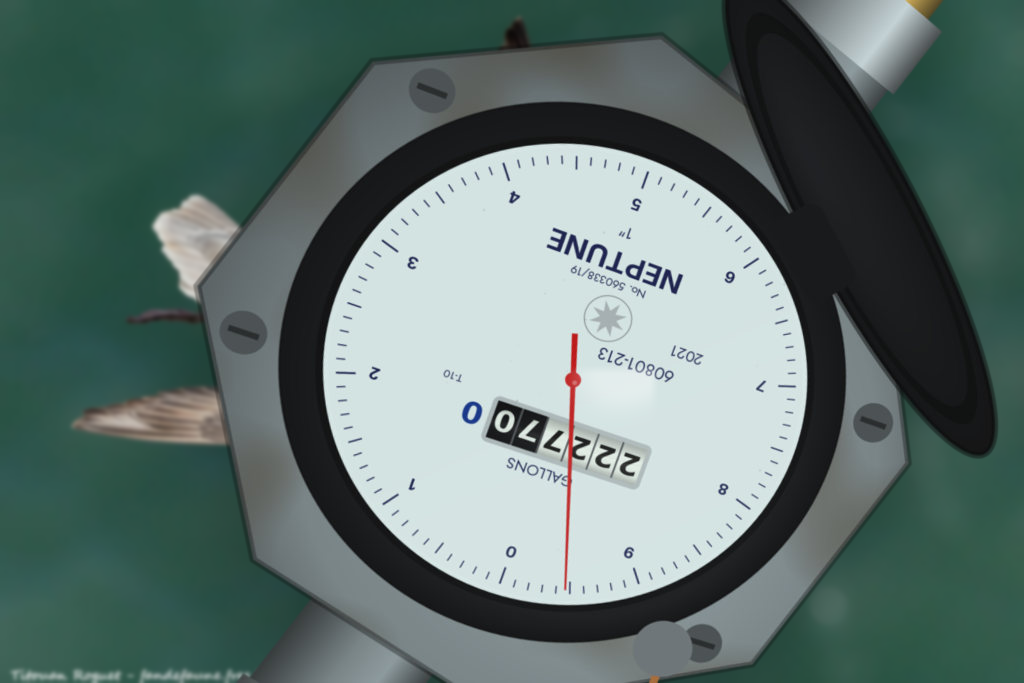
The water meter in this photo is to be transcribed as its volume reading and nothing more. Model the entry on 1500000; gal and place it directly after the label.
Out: 2227699.5; gal
